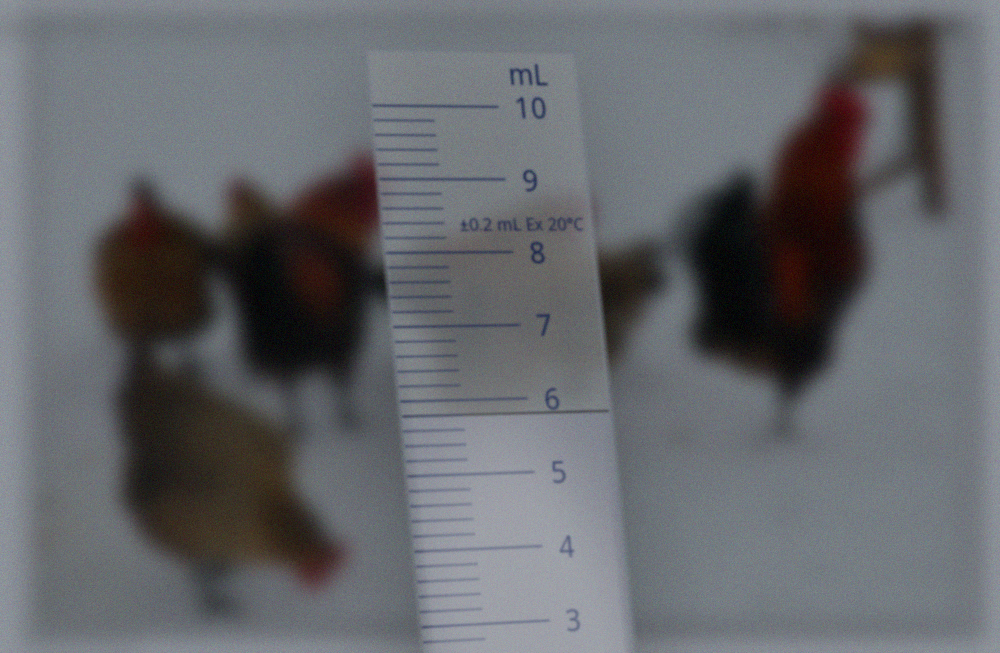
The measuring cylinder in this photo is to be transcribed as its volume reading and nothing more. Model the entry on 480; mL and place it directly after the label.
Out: 5.8; mL
